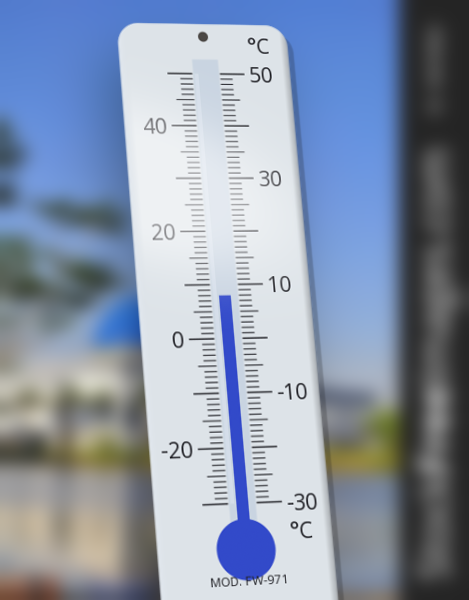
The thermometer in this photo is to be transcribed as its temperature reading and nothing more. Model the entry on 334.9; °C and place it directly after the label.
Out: 8; °C
